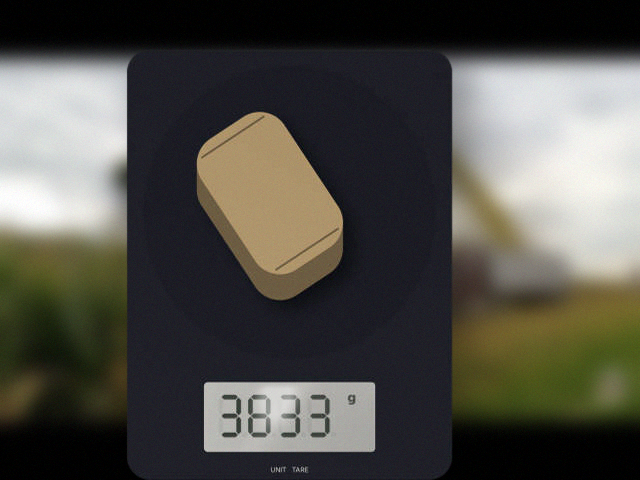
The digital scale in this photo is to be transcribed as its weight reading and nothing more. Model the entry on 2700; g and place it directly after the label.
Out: 3833; g
